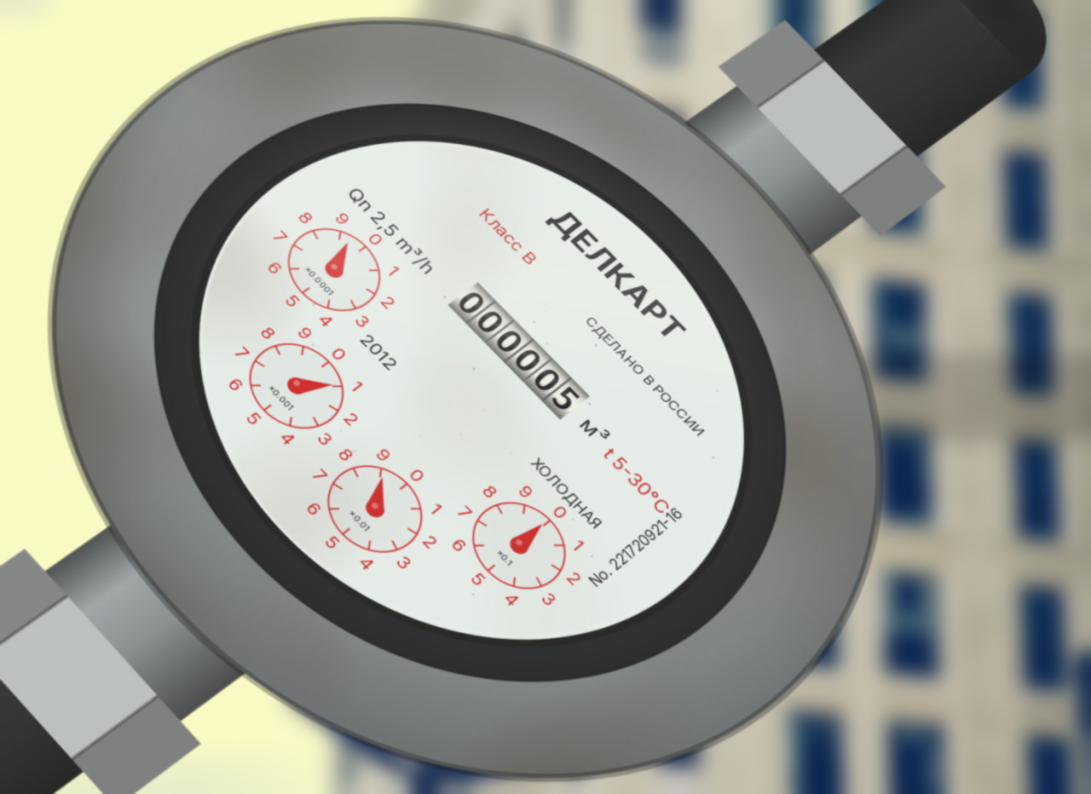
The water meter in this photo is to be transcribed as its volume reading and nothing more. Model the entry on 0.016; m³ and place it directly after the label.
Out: 4.9909; m³
